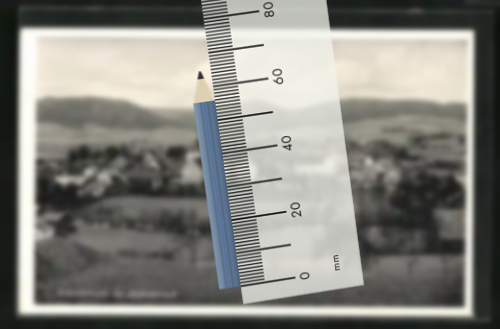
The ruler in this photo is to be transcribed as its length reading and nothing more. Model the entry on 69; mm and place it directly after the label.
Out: 65; mm
